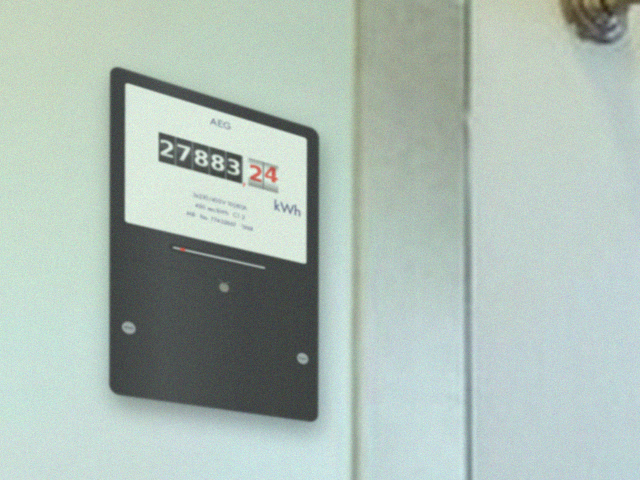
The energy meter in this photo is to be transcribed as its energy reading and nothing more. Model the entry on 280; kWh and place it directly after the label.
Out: 27883.24; kWh
